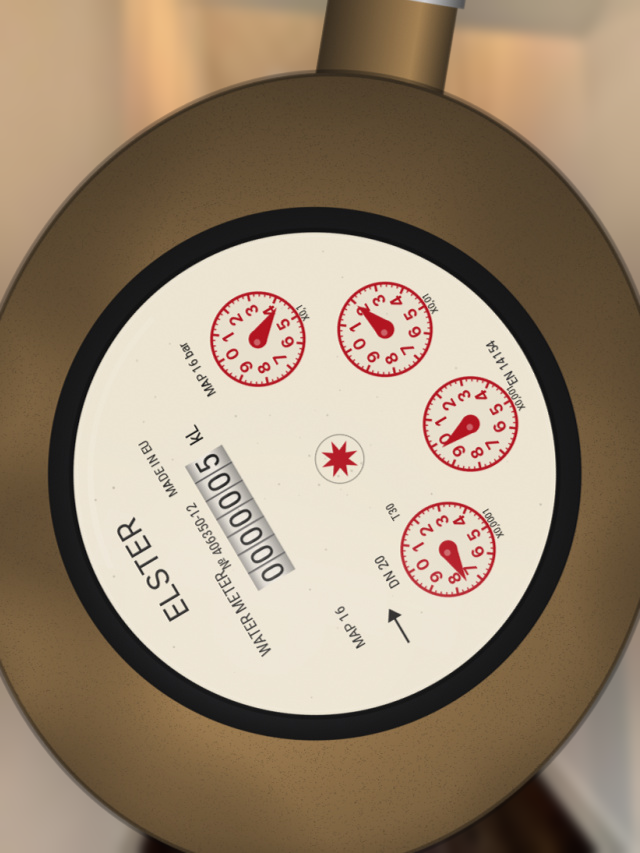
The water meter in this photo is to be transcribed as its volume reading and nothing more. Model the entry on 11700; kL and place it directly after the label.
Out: 5.4197; kL
